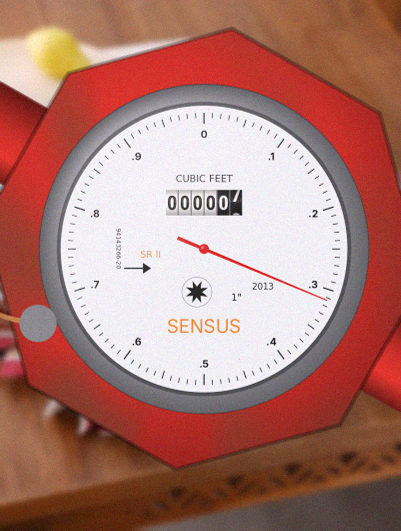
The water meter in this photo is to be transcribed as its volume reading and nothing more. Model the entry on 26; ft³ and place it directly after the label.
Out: 7.31; ft³
